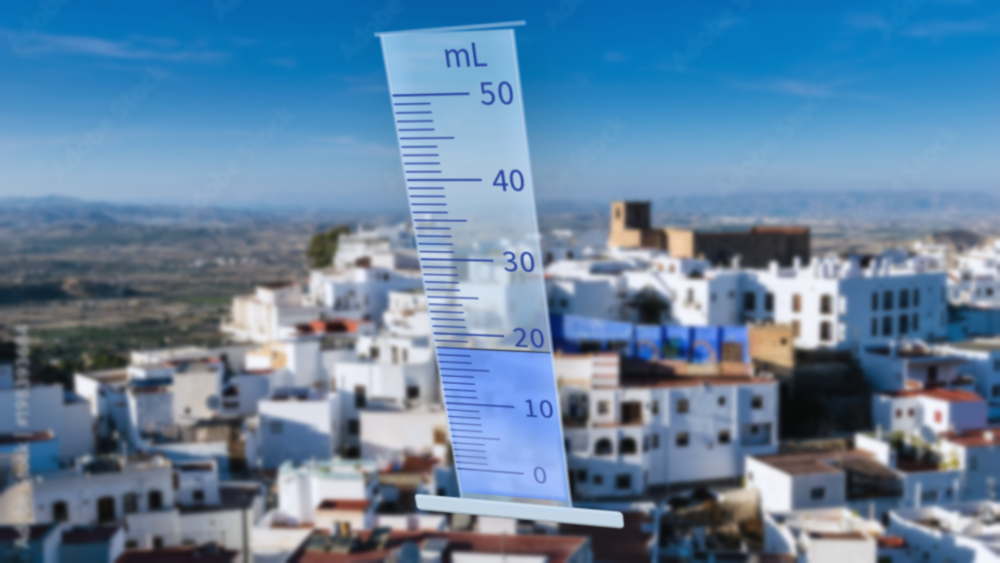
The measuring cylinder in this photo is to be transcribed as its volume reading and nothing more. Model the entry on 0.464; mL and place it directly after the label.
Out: 18; mL
